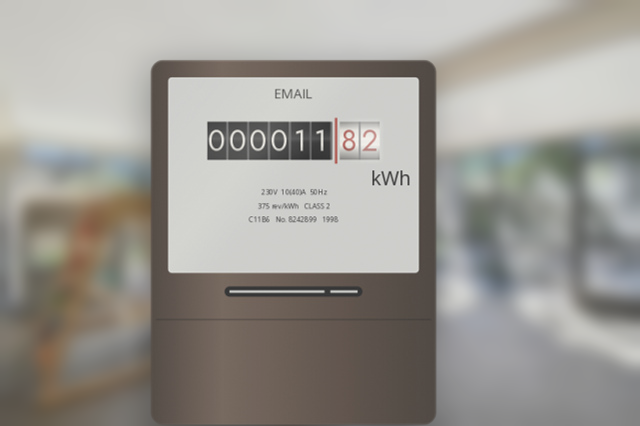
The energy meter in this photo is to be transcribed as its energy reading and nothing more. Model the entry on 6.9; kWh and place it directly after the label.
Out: 11.82; kWh
